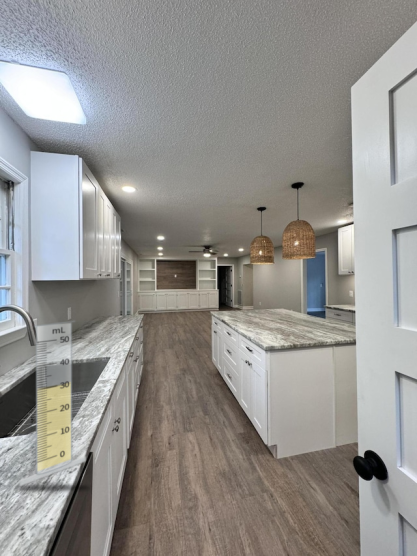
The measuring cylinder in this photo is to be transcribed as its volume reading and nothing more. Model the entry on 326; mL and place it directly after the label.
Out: 30; mL
